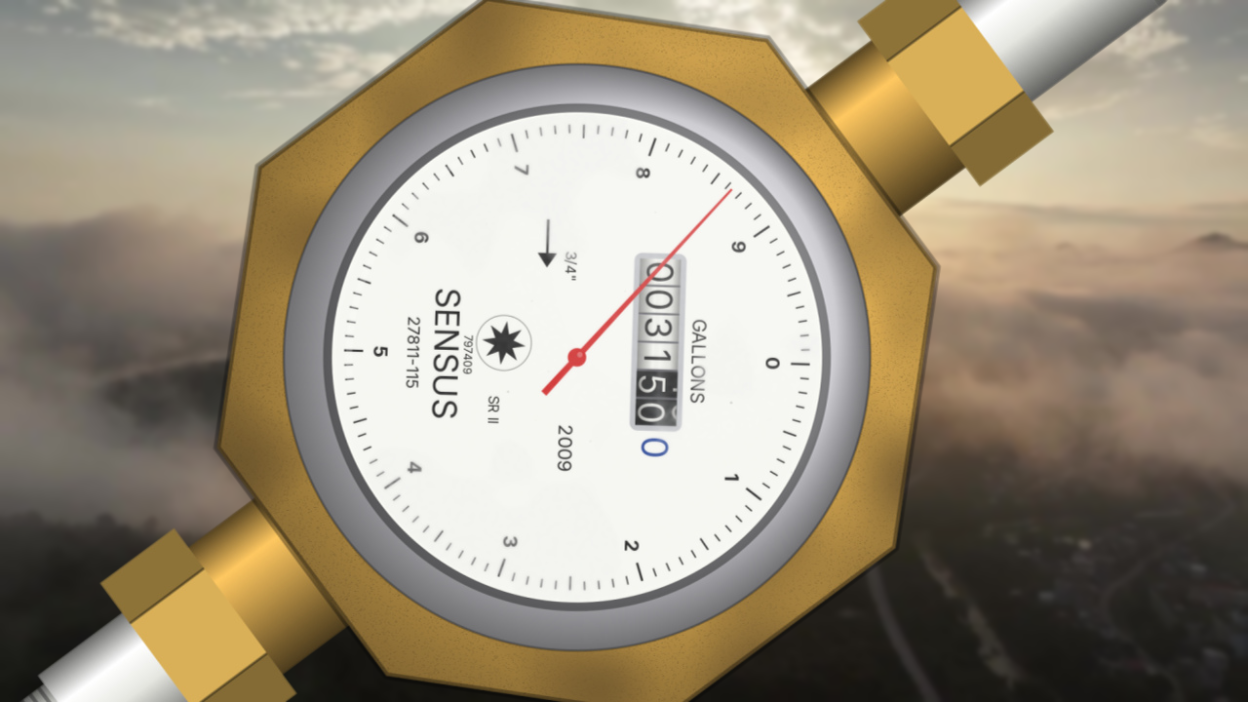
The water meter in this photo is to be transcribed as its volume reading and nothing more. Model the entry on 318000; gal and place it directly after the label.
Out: 31498.6; gal
